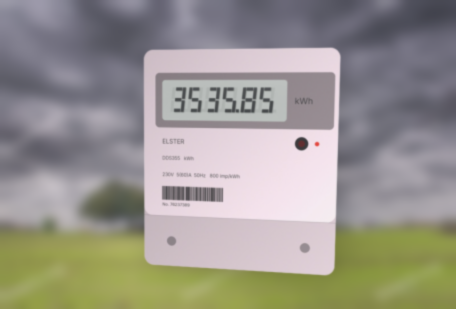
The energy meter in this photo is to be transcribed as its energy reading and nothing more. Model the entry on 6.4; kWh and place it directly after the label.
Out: 3535.85; kWh
